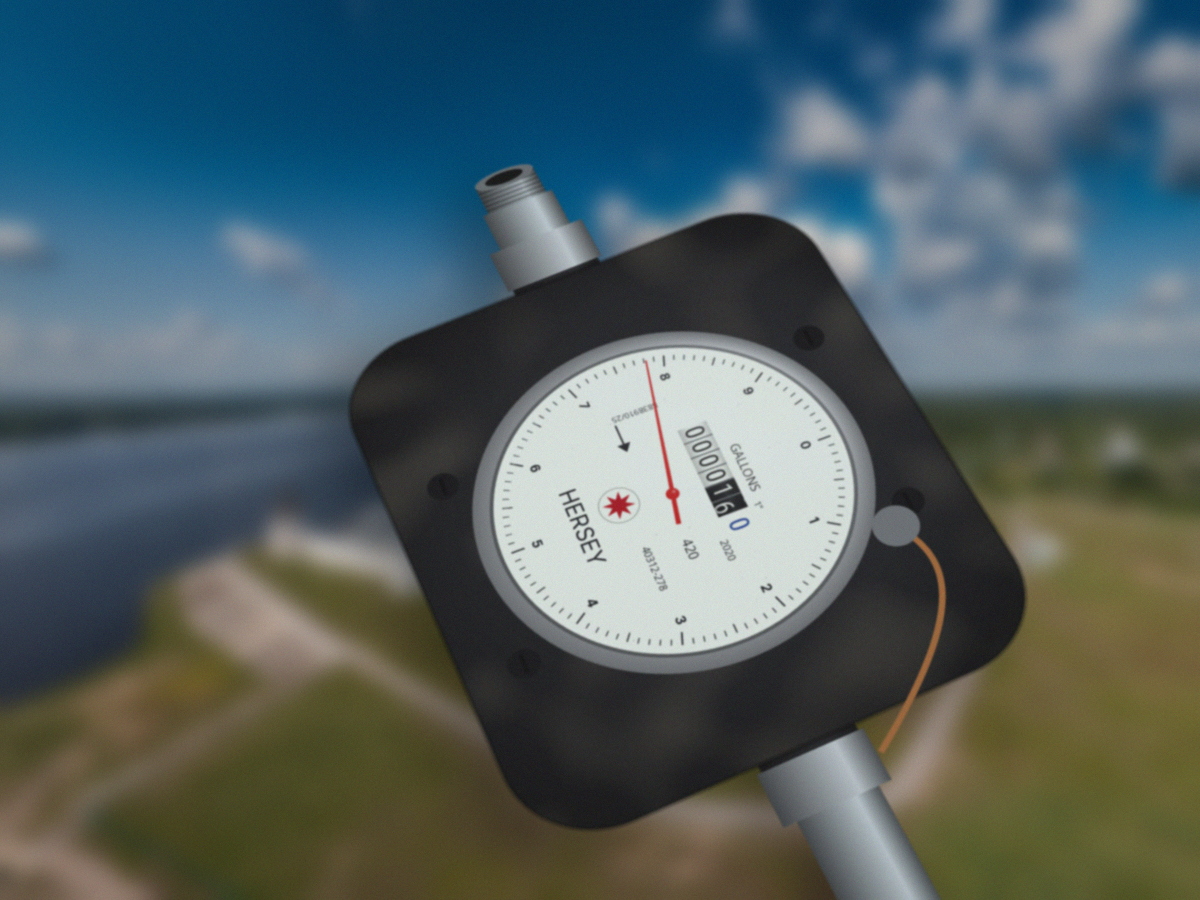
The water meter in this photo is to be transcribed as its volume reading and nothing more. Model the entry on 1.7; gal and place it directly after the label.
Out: 157.8; gal
